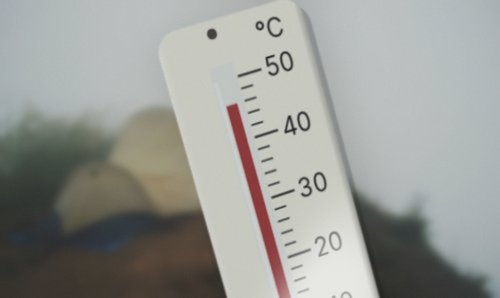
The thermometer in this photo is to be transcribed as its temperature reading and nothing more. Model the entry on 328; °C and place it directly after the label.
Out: 46; °C
